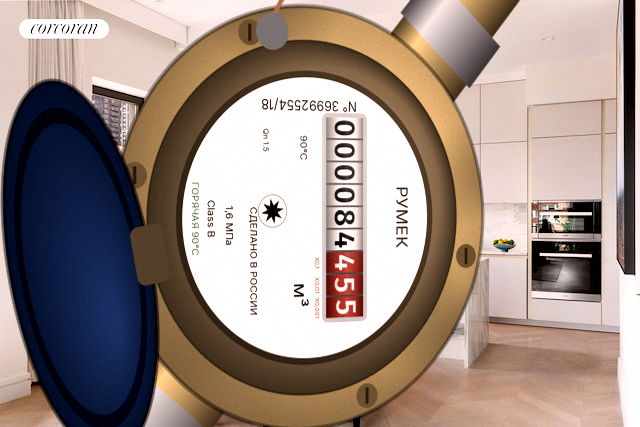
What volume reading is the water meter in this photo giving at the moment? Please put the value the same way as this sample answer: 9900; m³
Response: 84.455; m³
